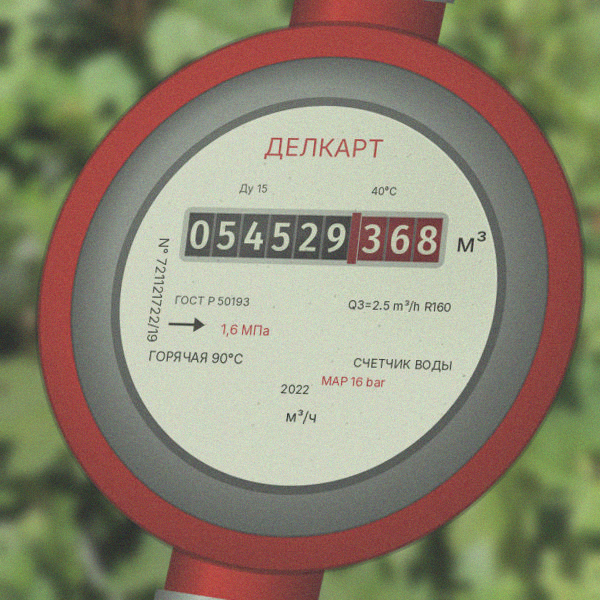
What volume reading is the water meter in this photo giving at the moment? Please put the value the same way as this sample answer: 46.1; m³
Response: 54529.368; m³
